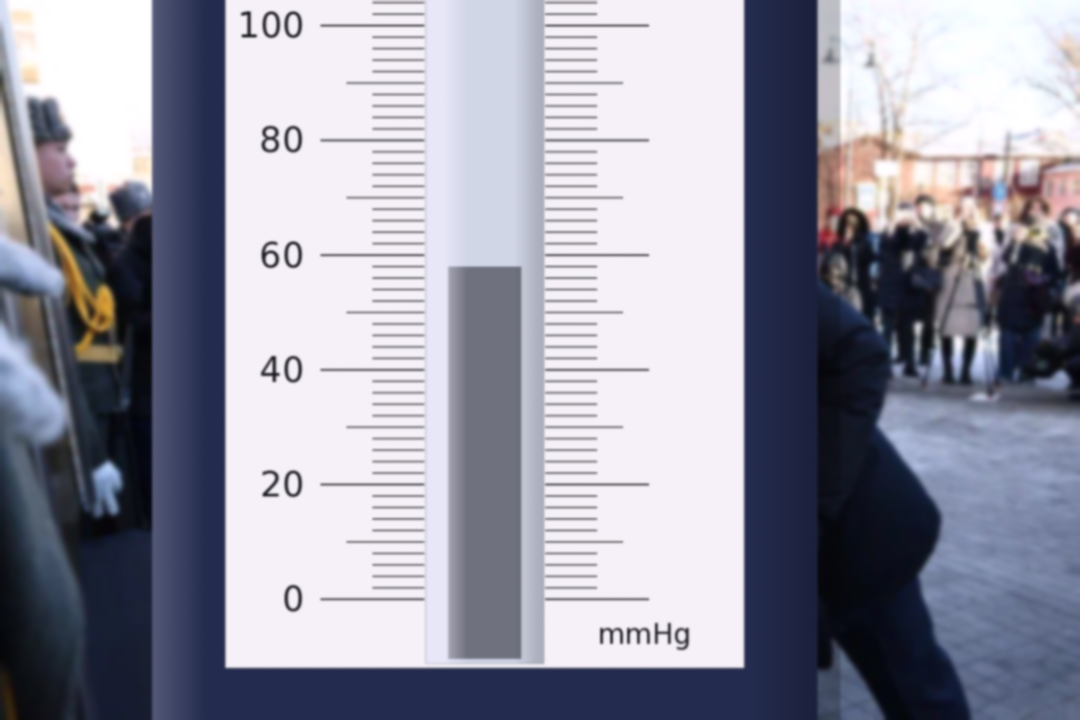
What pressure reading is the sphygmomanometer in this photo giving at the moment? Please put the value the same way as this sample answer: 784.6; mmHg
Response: 58; mmHg
